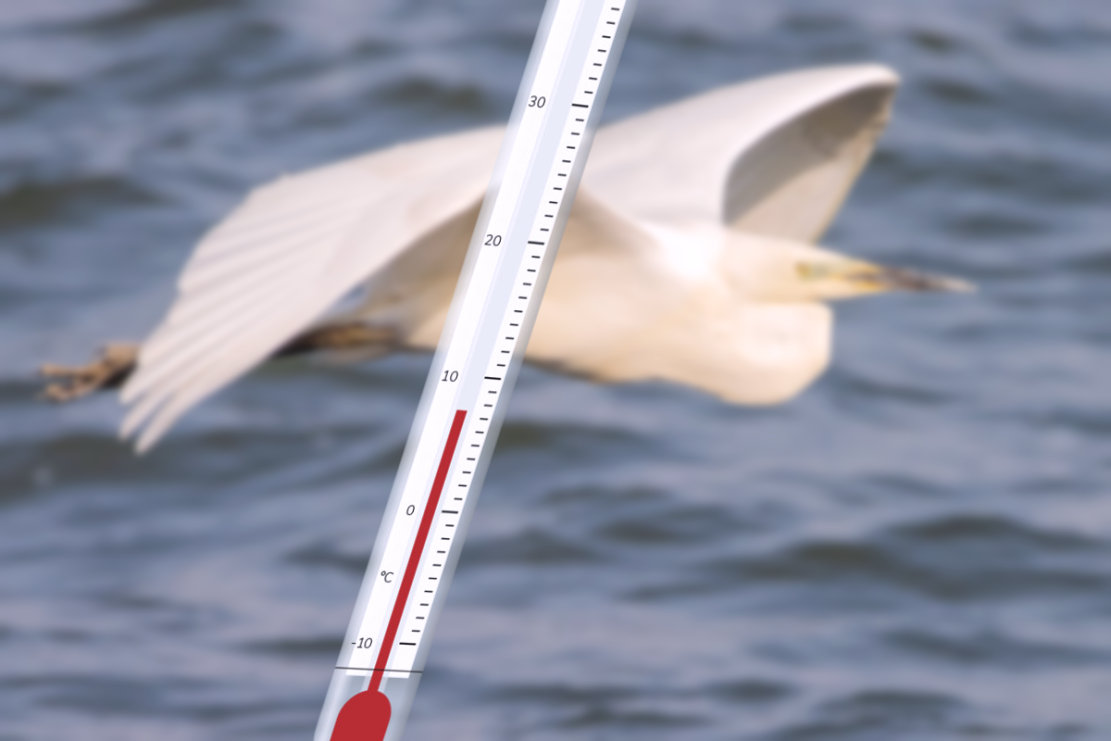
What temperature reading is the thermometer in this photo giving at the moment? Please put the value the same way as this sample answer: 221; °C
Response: 7.5; °C
